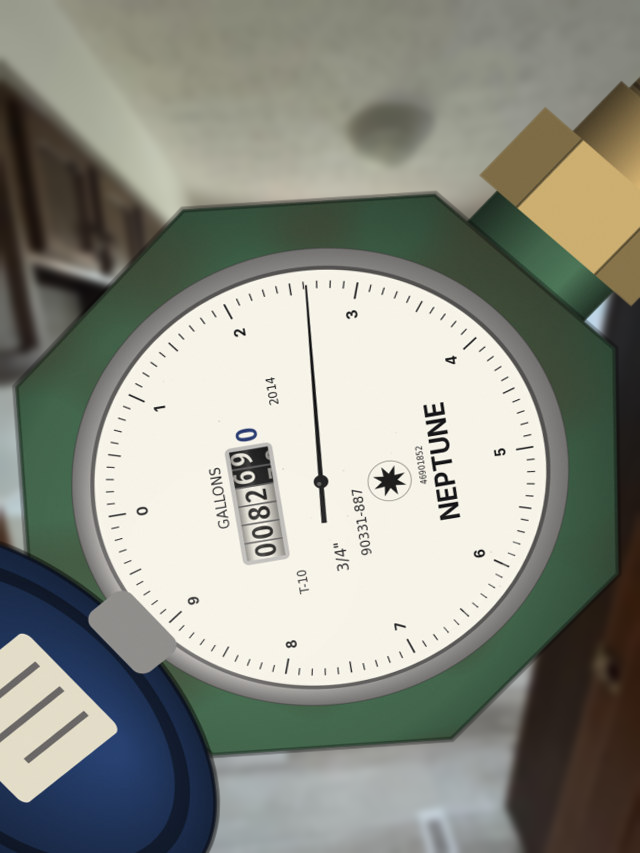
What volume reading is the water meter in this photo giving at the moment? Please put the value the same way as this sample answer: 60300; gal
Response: 82692.6; gal
